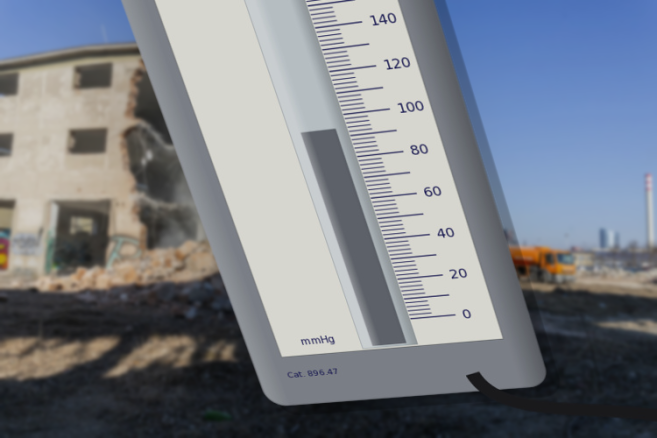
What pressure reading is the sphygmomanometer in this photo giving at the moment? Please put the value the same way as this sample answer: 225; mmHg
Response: 94; mmHg
